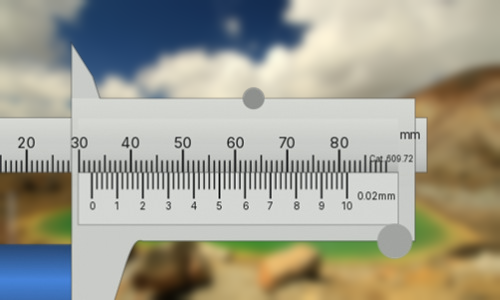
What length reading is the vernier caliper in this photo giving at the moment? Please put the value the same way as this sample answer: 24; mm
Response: 32.5; mm
